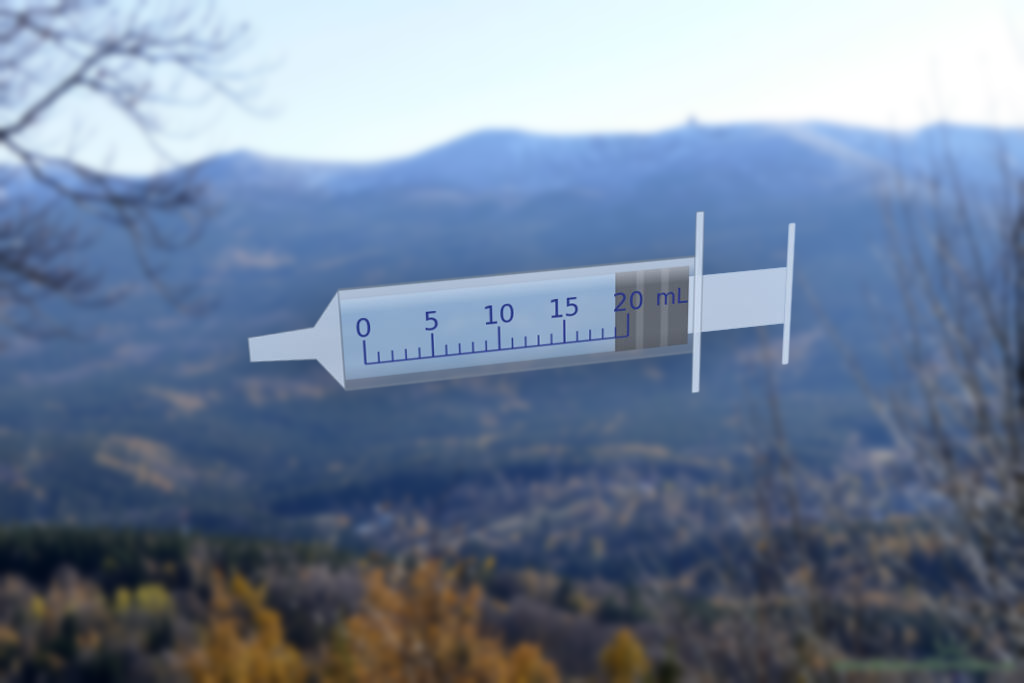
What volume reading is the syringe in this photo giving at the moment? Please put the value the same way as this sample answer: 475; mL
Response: 19; mL
